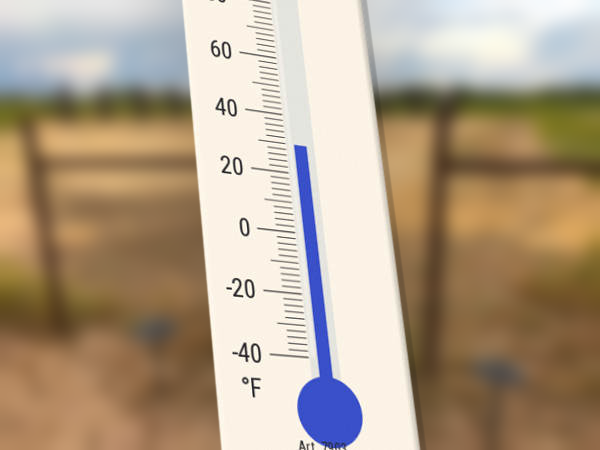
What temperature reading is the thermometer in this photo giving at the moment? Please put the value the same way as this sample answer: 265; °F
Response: 30; °F
